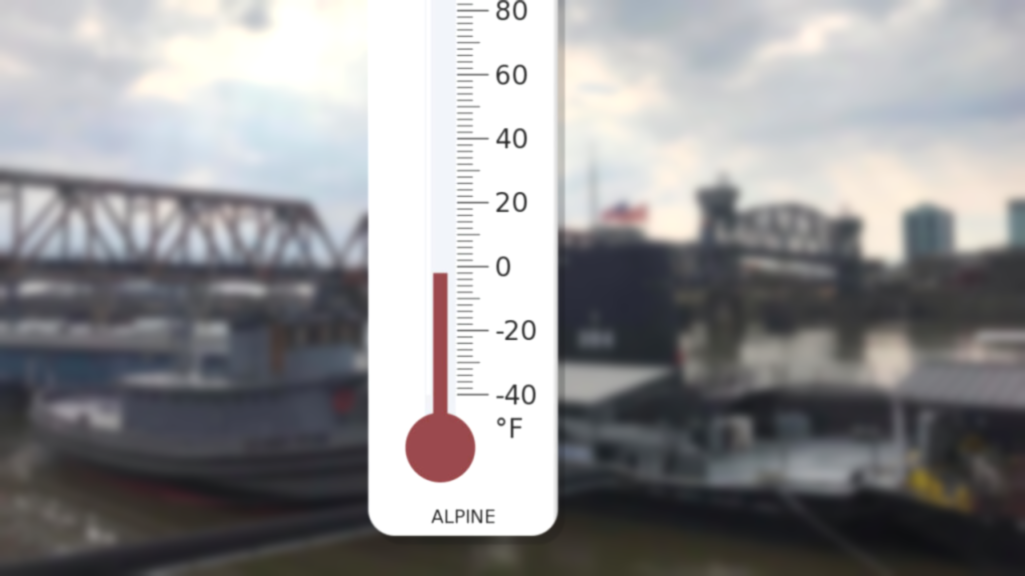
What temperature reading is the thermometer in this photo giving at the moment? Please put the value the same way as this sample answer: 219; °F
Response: -2; °F
